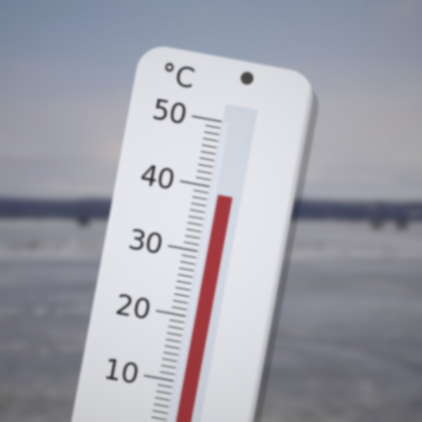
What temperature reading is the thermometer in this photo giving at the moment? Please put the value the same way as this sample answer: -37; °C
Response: 39; °C
